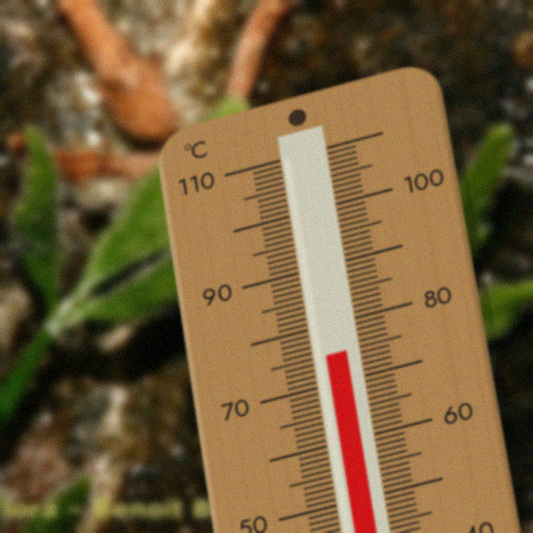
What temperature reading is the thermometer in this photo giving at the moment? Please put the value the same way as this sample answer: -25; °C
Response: 75; °C
